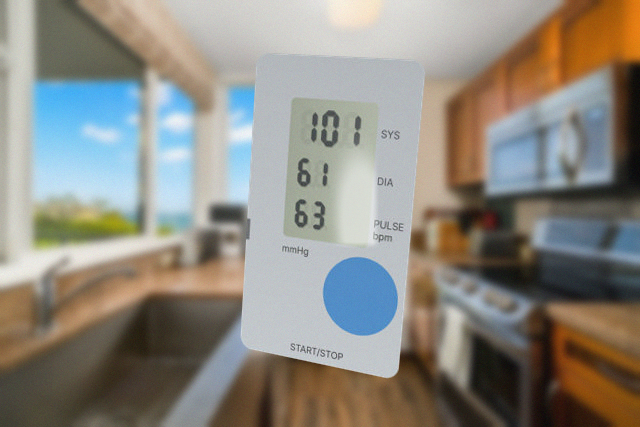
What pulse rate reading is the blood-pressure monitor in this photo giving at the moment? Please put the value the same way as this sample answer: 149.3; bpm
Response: 63; bpm
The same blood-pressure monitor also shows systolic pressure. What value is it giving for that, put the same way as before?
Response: 101; mmHg
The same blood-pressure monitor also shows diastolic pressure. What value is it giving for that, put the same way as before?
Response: 61; mmHg
